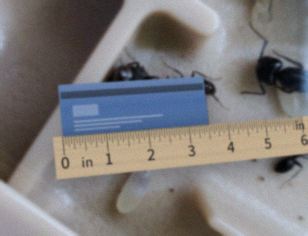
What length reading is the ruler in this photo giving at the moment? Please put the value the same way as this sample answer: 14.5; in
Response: 3.5; in
